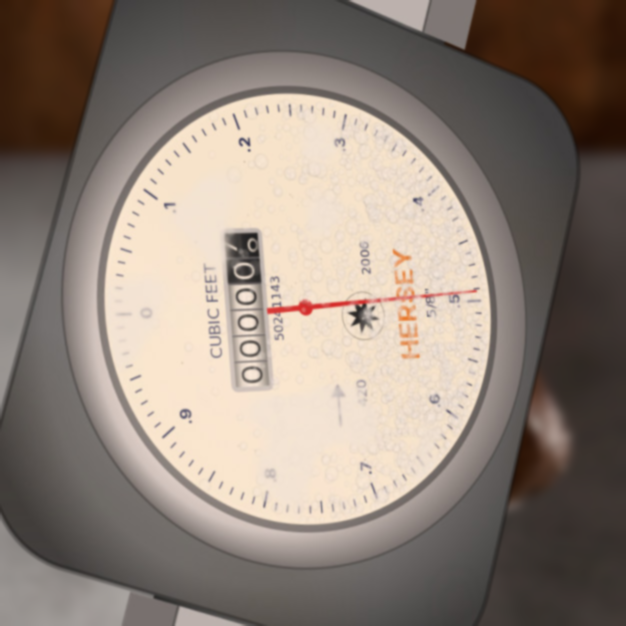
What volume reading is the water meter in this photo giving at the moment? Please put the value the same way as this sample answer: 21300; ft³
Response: 7.49; ft³
